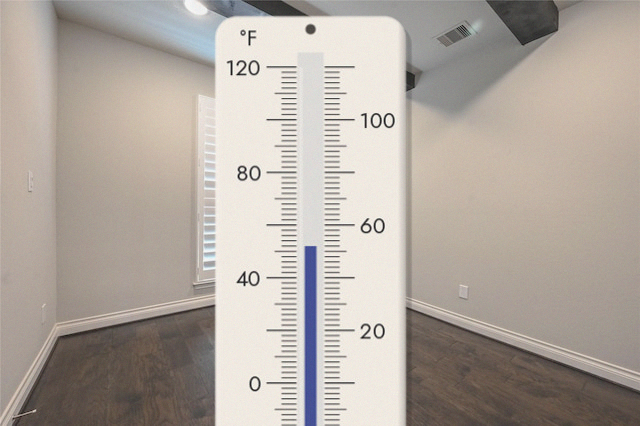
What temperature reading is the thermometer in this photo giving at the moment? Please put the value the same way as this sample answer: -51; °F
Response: 52; °F
